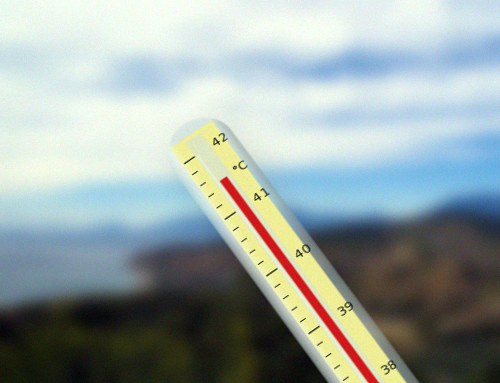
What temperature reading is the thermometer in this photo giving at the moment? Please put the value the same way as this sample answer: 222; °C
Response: 41.5; °C
